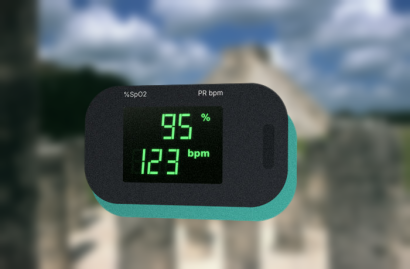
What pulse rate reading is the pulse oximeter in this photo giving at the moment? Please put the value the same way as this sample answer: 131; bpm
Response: 123; bpm
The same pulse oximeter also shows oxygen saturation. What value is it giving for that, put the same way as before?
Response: 95; %
